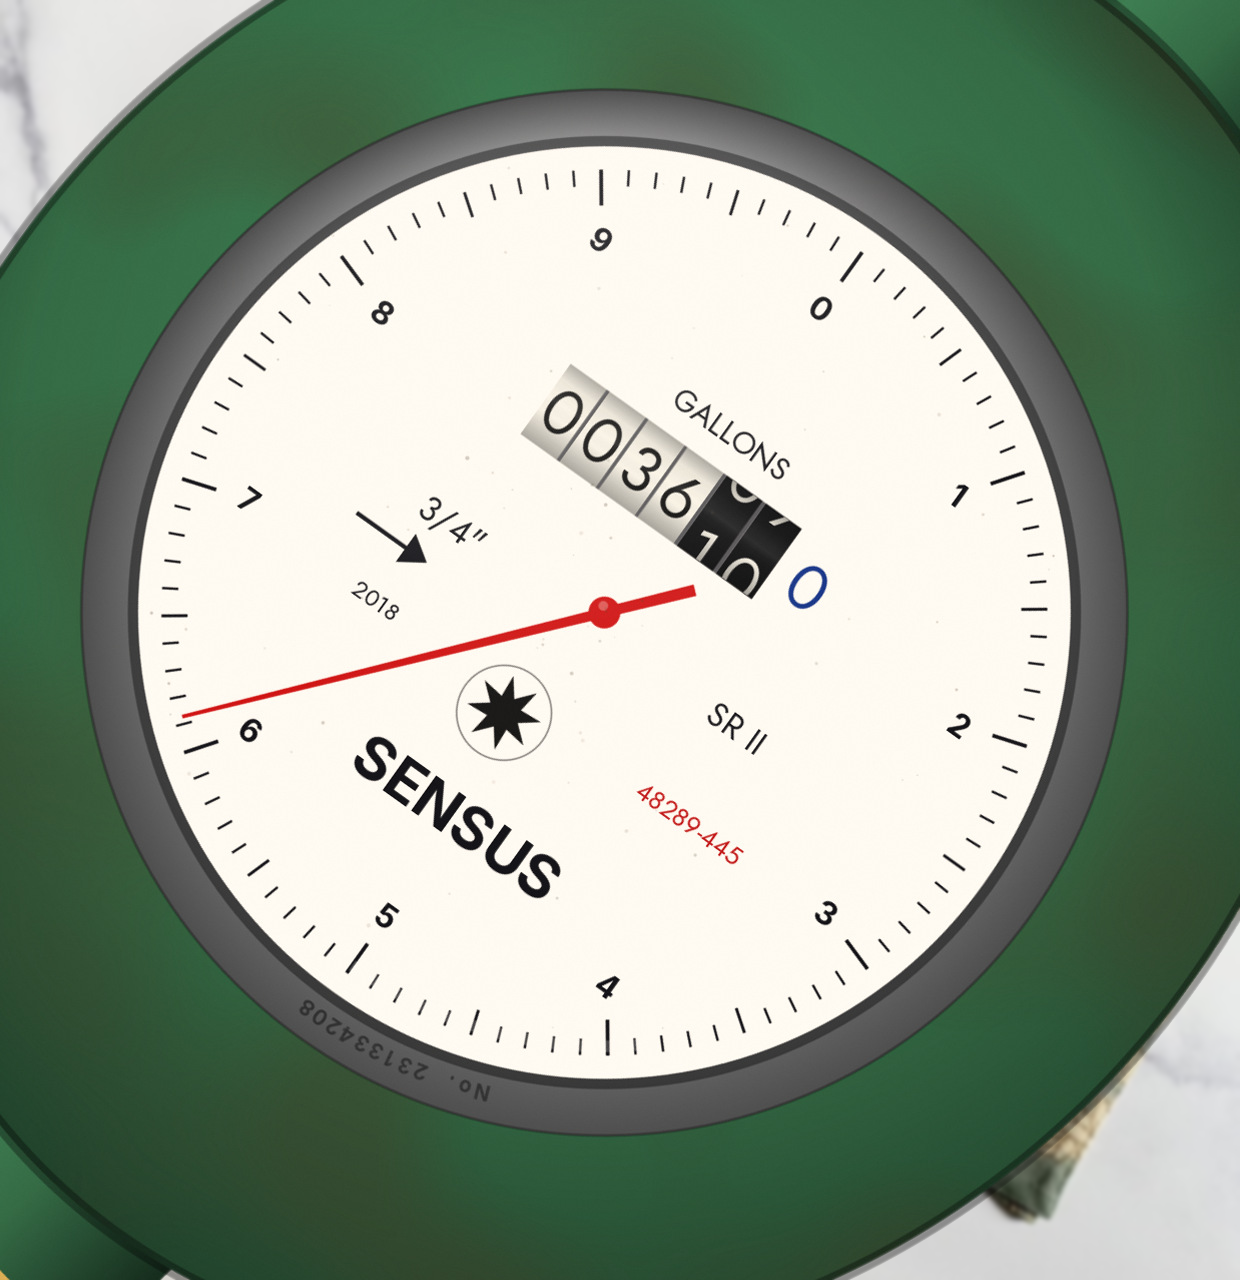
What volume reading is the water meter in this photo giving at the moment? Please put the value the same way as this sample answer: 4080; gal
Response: 36096.1; gal
